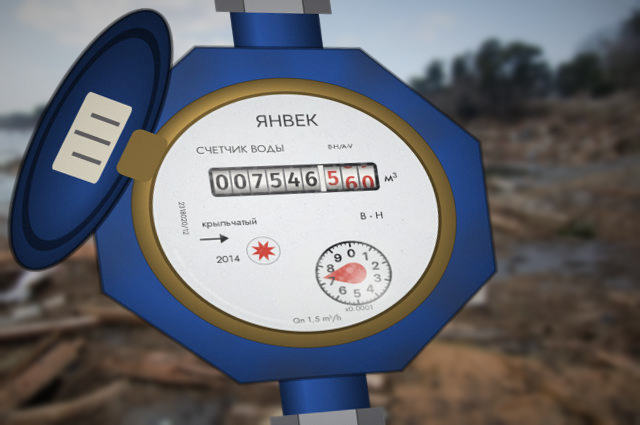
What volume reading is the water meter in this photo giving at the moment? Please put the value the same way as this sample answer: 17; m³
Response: 7546.5597; m³
